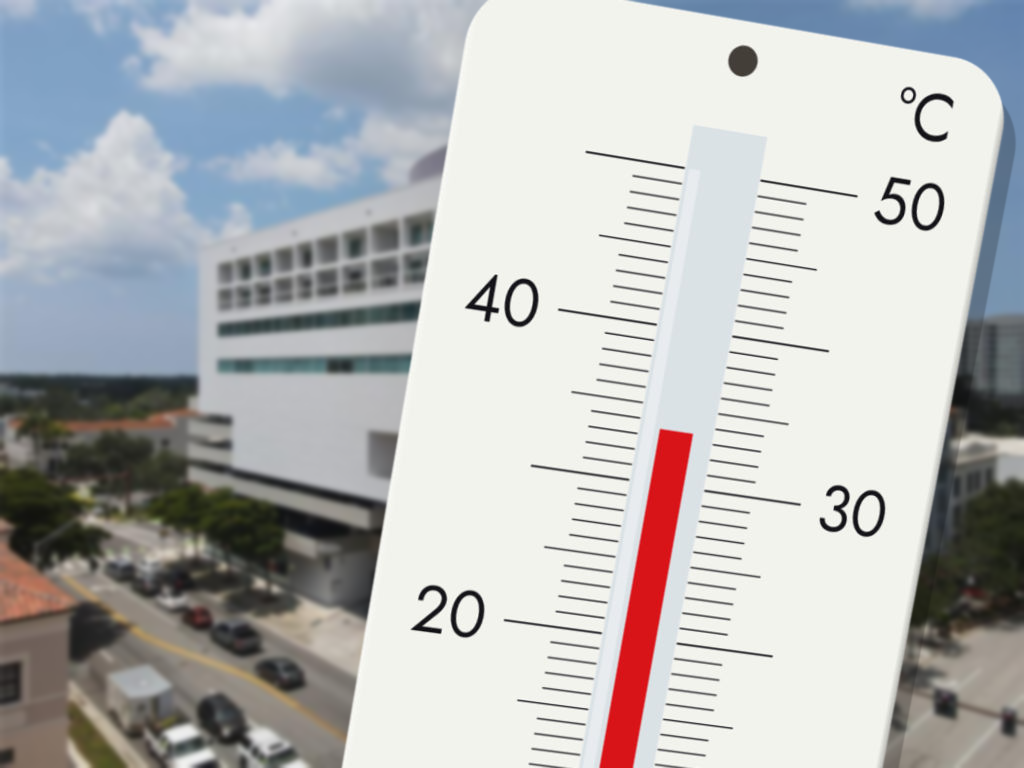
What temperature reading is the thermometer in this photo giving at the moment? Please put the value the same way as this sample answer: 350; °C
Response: 33.5; °C
